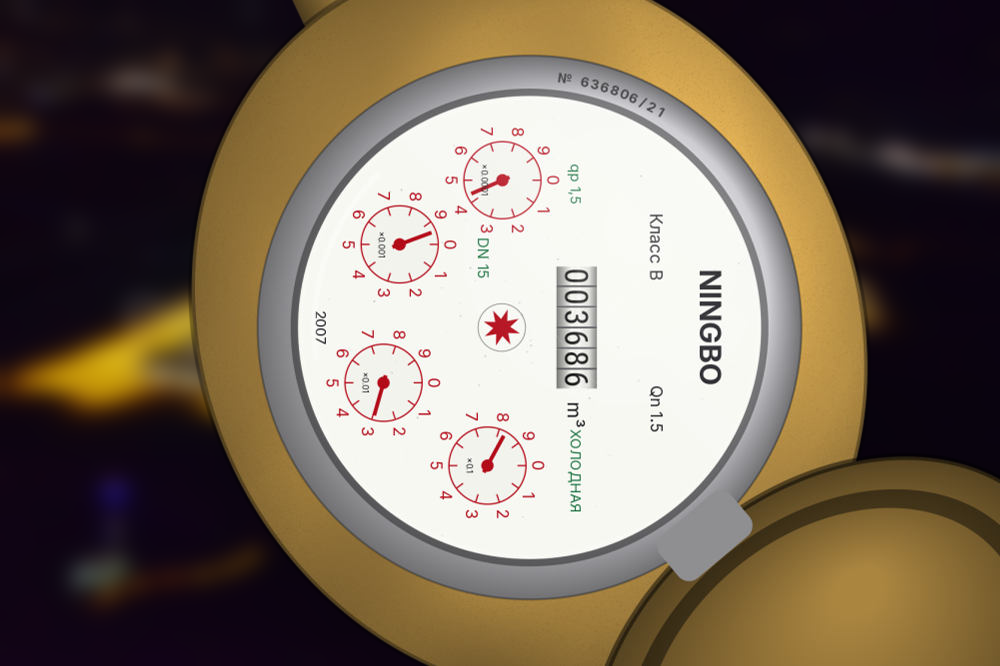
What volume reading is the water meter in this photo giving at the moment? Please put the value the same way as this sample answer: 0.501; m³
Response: 3686.8294; m³
